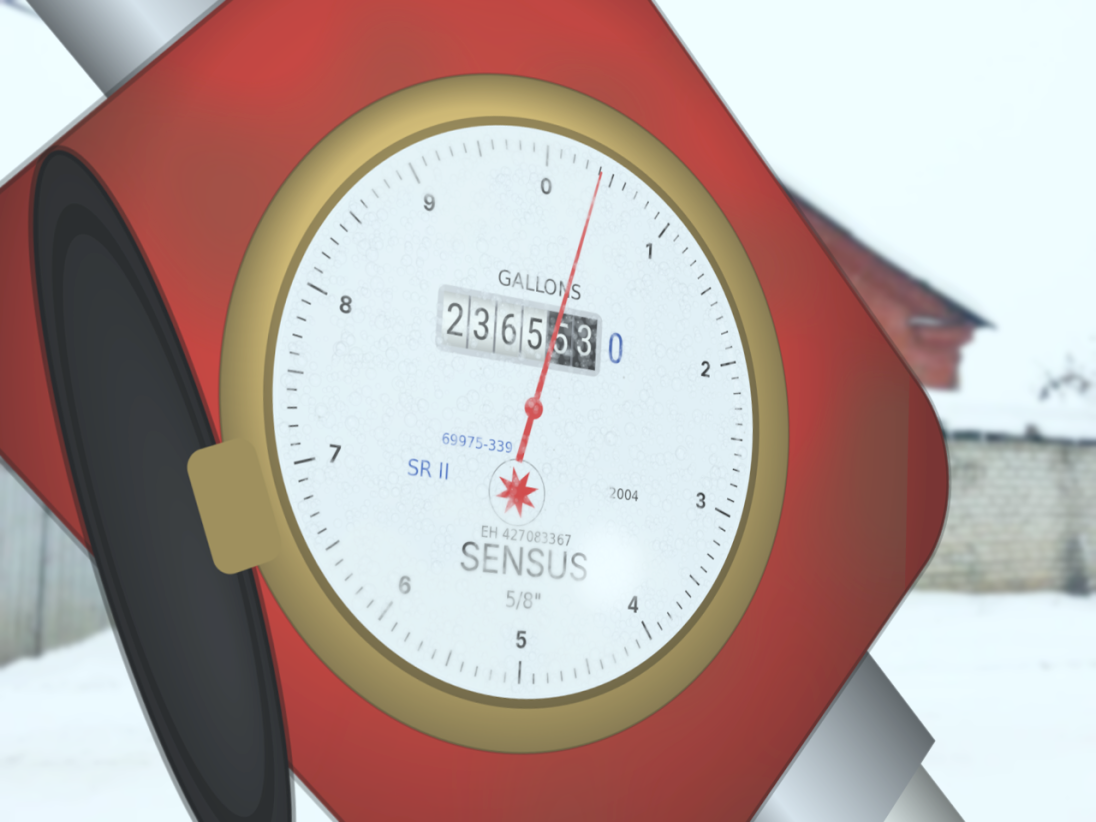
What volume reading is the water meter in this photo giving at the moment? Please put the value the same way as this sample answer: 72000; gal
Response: 2365530.4; gal
